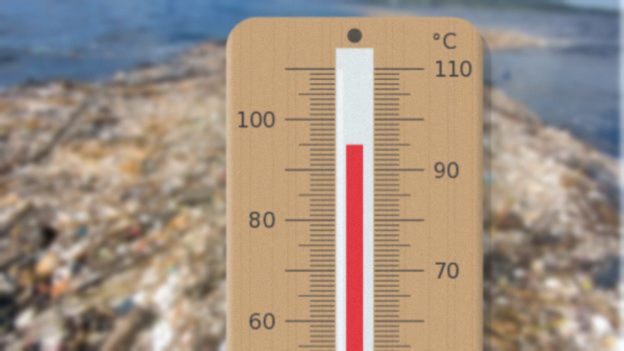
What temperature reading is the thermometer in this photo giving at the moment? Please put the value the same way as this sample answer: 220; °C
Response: 95; °C
